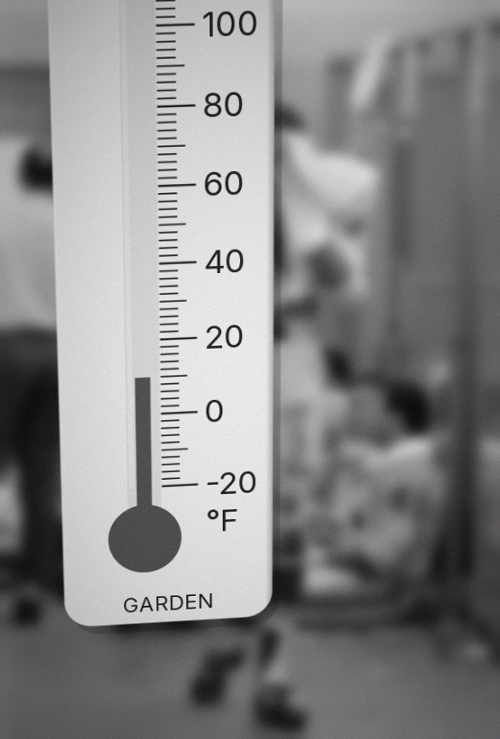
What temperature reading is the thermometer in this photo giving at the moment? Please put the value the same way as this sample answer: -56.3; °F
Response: 10; °F
